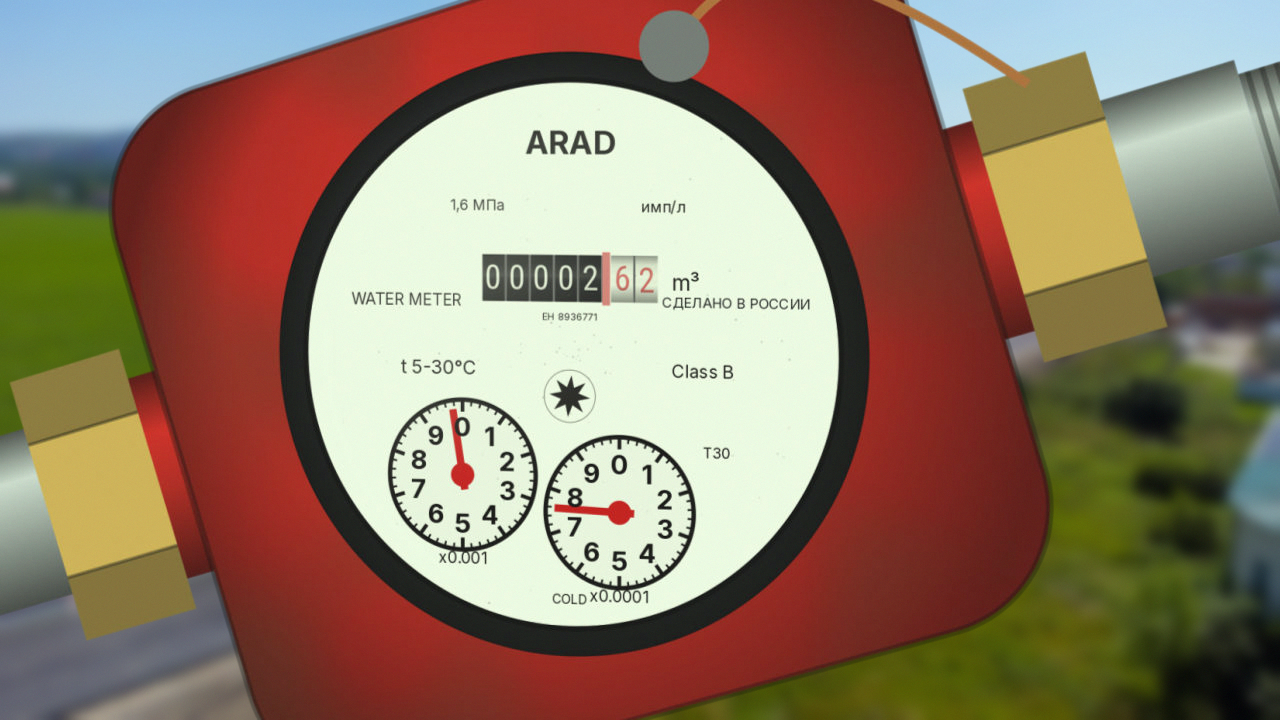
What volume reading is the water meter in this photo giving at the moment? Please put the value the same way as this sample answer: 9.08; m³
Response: 2.6197; m³
